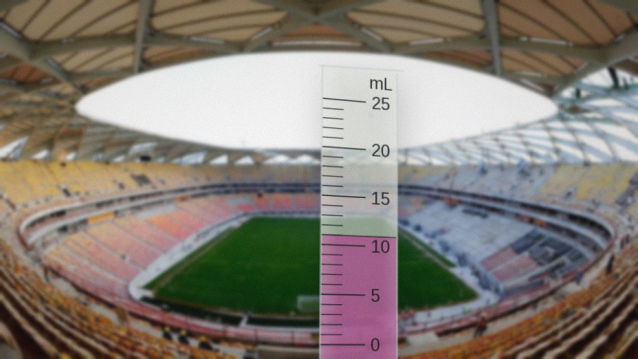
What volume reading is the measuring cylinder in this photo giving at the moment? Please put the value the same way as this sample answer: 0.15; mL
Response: 11; mL
